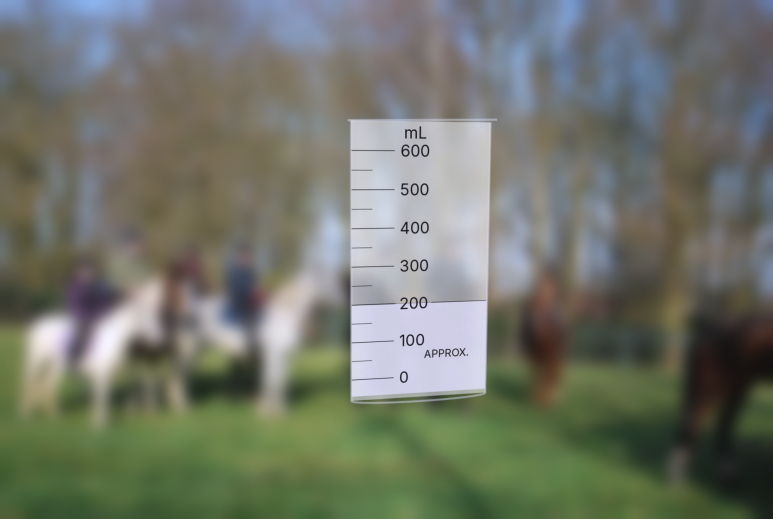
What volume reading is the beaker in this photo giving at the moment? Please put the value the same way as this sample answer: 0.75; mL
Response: 200; mL
